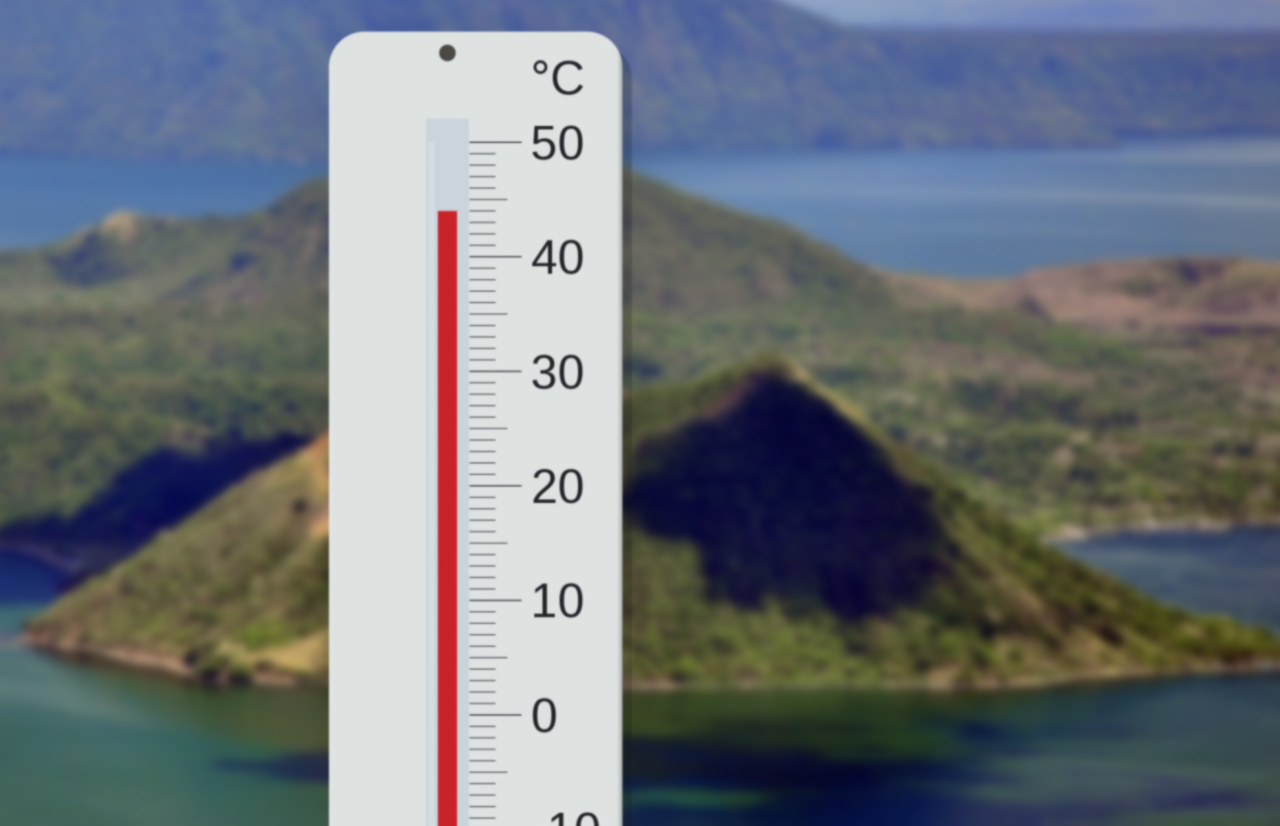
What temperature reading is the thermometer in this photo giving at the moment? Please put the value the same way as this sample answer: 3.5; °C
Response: 44; °C
